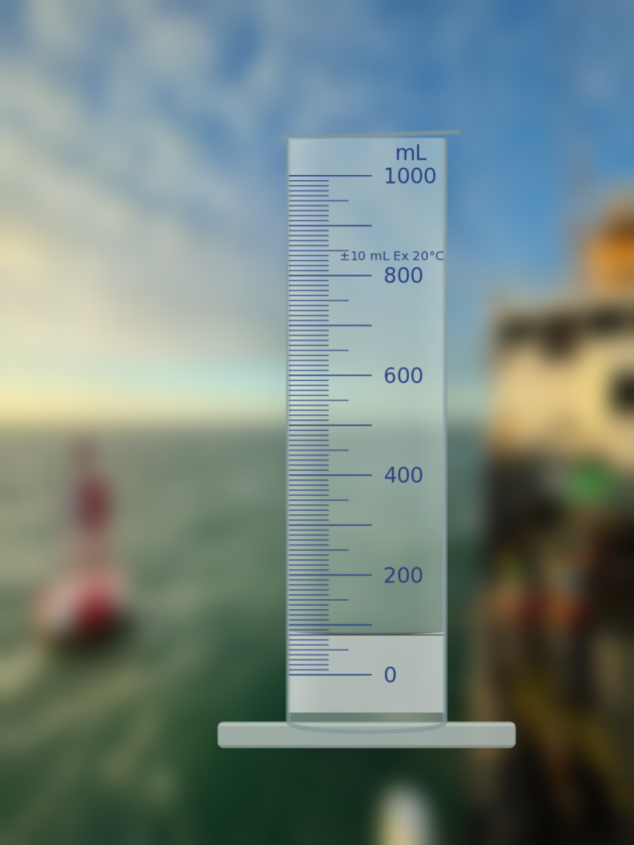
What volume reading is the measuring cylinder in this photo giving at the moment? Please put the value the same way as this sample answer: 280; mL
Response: 80; mL
